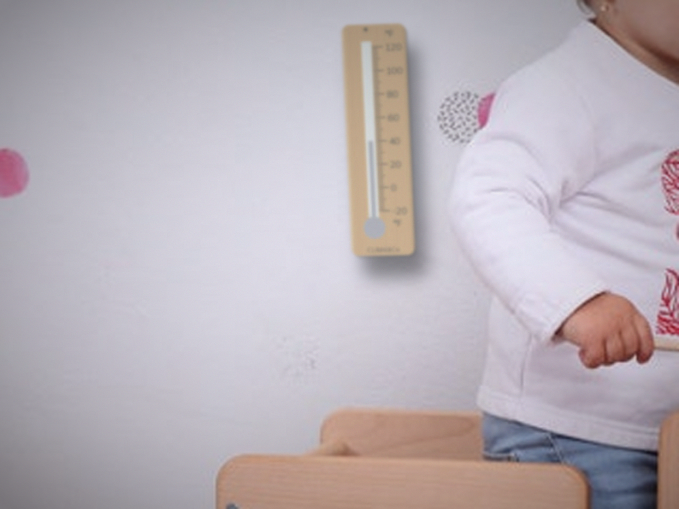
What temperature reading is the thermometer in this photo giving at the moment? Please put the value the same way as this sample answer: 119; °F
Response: 40; °F
